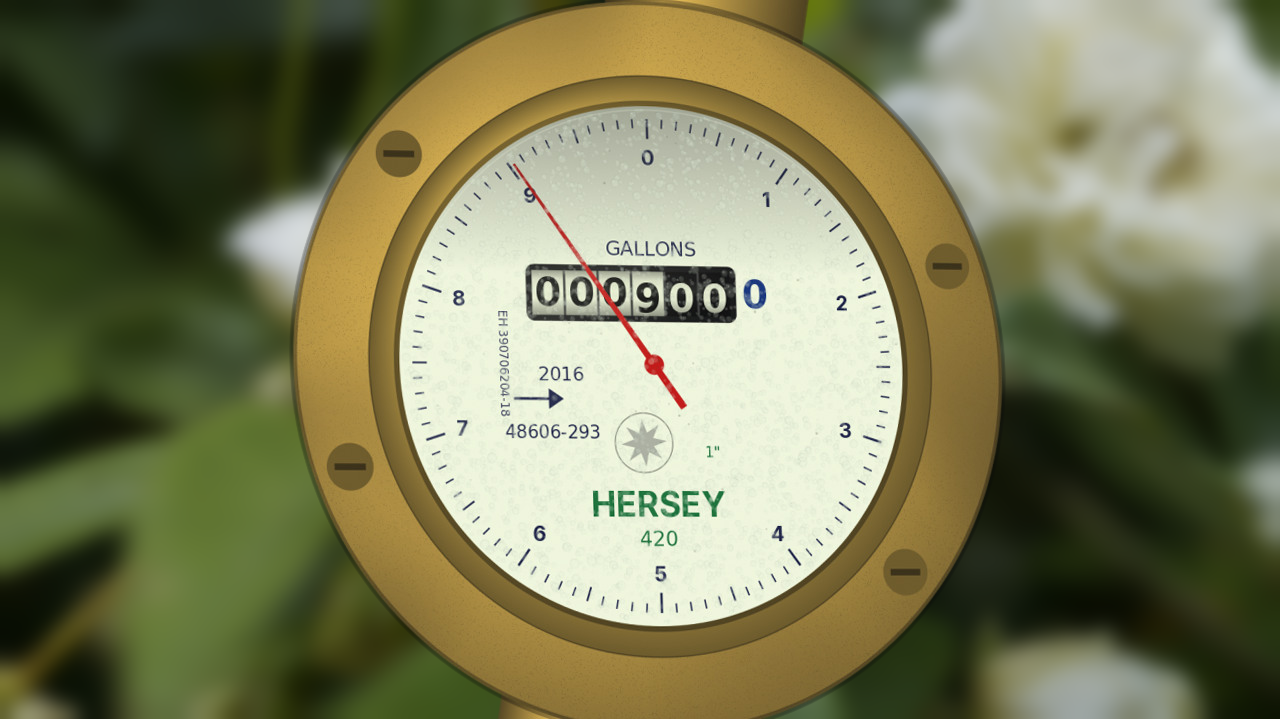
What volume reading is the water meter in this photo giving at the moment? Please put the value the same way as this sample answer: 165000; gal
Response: 8999.0; gal
